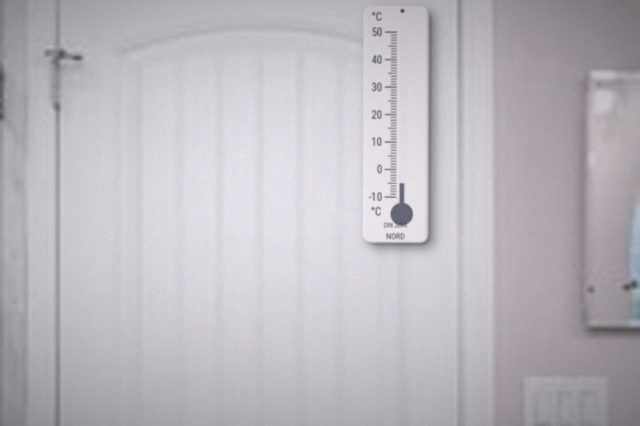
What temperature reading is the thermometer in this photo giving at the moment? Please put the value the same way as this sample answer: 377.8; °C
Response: -5; °C
